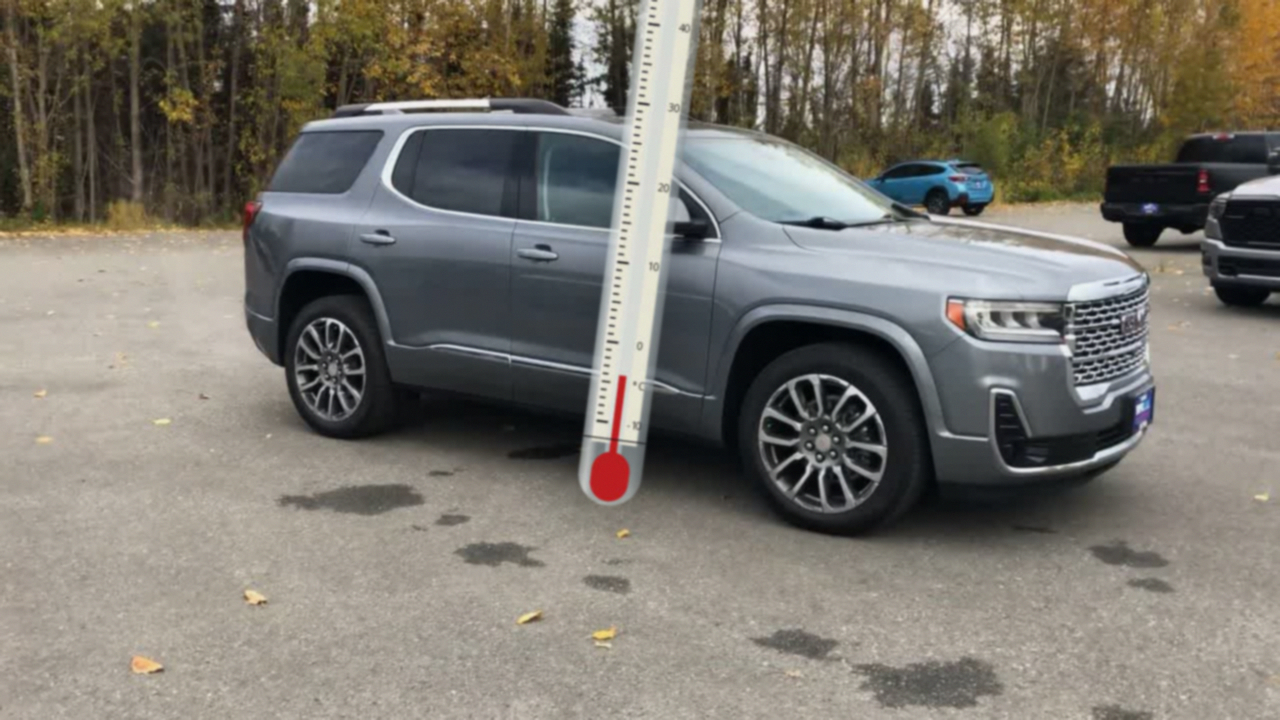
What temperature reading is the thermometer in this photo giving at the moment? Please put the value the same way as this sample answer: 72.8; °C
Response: -4; °C
